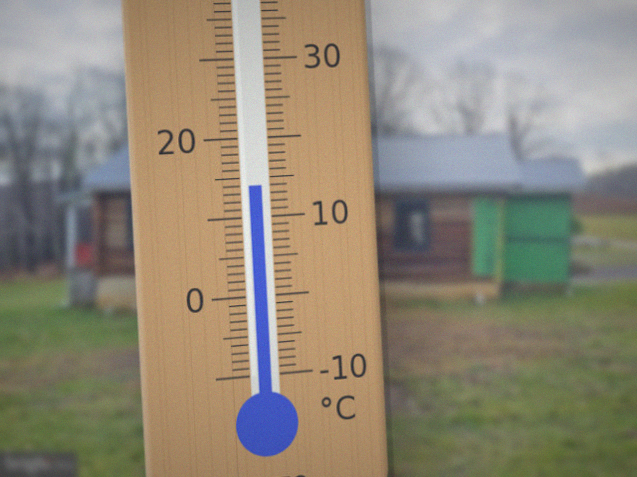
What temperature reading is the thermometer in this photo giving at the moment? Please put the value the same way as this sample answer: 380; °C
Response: 14; °C
